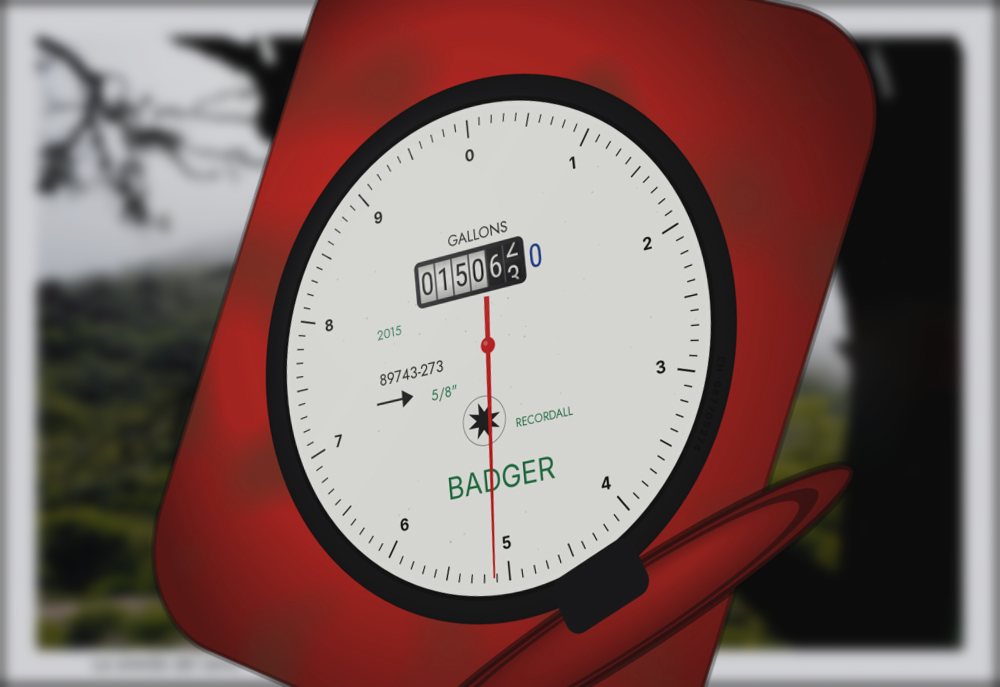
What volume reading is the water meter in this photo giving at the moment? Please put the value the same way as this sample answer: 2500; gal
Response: 150625.1; gal
